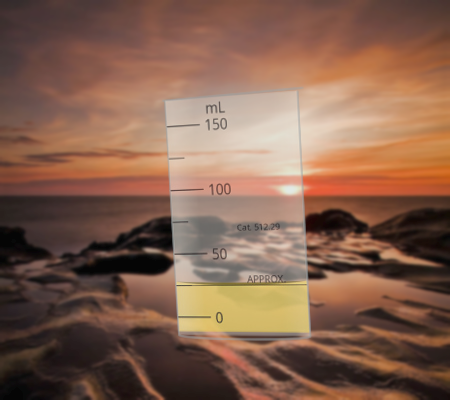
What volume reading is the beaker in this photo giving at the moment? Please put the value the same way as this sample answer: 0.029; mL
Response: 25; mL
